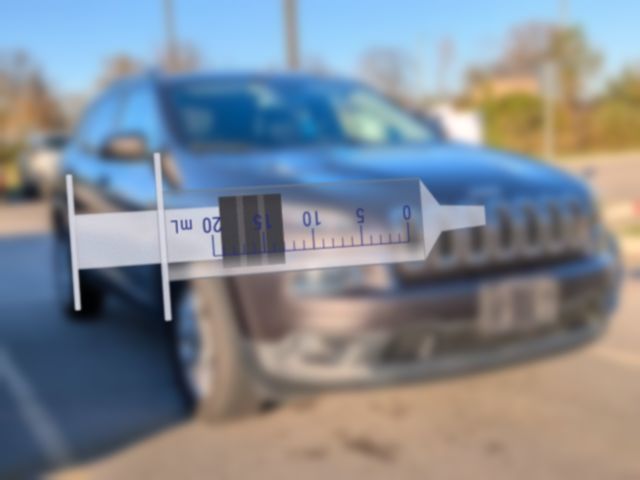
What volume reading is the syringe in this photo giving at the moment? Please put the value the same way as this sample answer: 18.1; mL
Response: 13; mL
